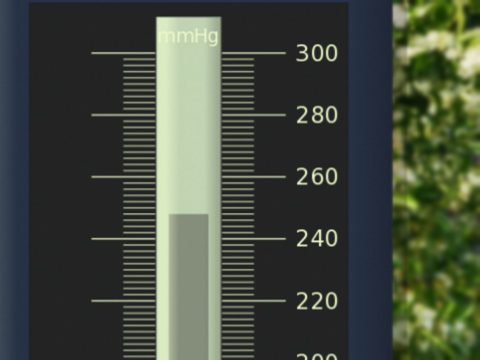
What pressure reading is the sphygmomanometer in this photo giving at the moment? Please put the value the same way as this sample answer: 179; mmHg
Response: 248; mmHg
